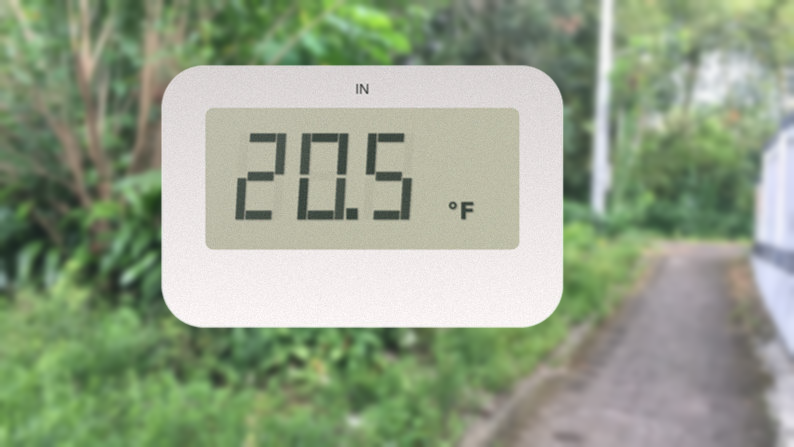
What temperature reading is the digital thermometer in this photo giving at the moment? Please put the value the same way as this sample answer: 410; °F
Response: 20.5; °F
